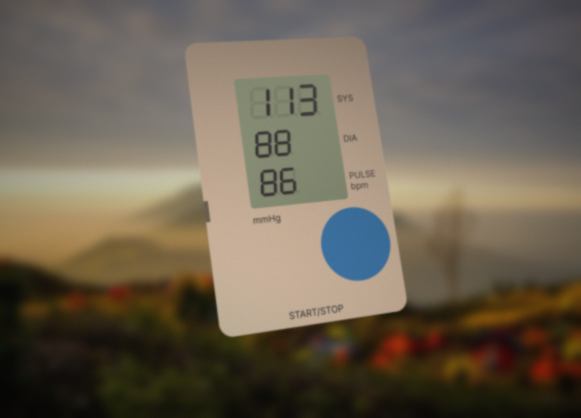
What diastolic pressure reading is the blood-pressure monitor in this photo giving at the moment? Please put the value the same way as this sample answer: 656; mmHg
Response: 88; mmHg
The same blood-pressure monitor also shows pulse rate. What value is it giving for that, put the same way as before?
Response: 86; bpm
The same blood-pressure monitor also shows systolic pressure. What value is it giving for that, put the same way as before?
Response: 113; mmHg
